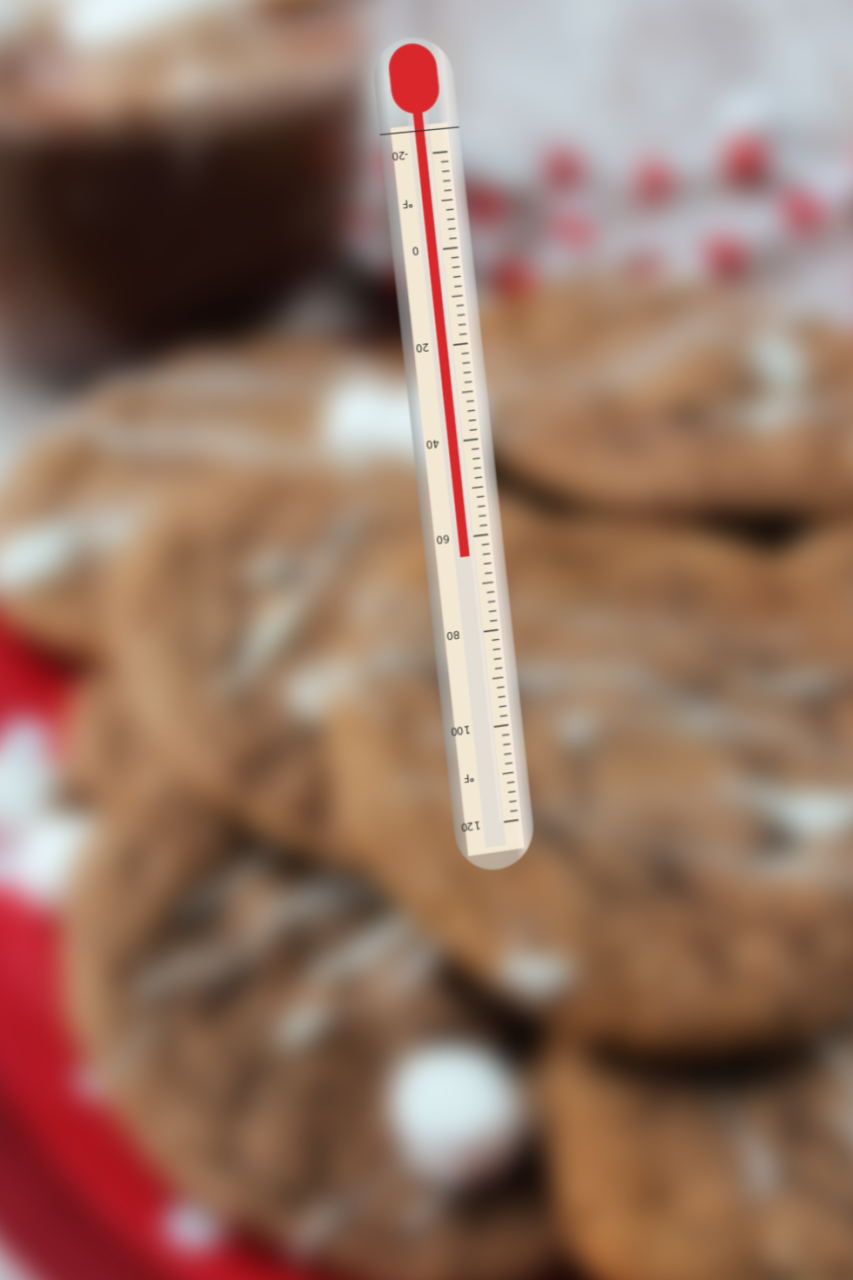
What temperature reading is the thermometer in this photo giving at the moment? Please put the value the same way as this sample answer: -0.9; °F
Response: 64; °F
